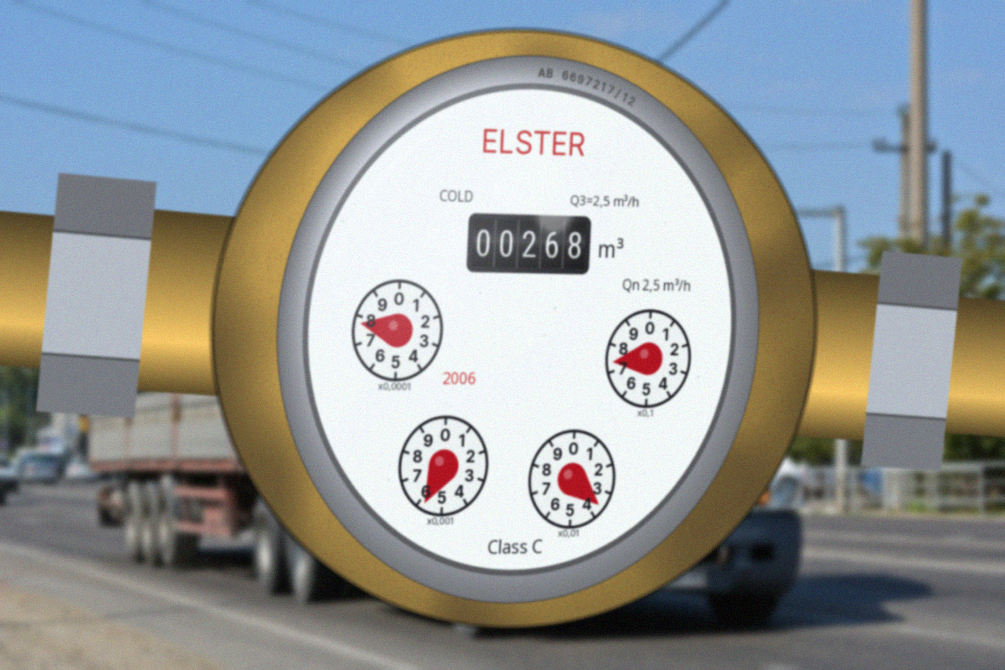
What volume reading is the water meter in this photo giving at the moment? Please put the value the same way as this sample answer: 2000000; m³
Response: 268.7357; m³
